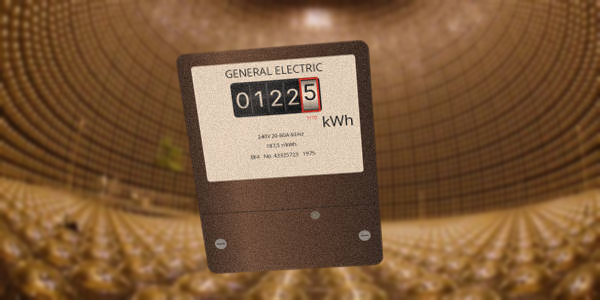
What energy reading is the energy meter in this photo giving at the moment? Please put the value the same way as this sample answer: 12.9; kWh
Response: 122.5; kWh
